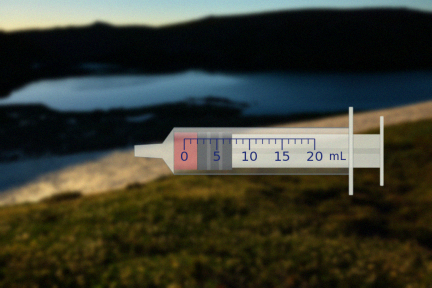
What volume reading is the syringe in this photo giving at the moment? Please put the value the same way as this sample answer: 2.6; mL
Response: 2; mL
